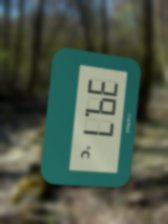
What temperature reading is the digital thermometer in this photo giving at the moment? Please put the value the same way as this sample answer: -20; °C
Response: 39.7; °C
